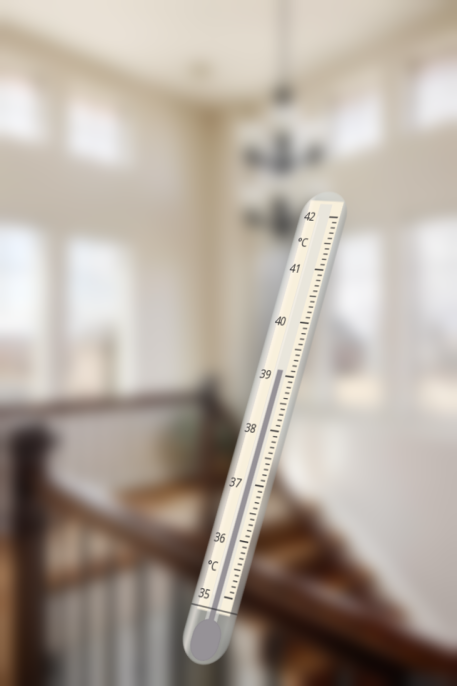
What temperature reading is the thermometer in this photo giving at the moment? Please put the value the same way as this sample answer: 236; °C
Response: 39.1; °C
